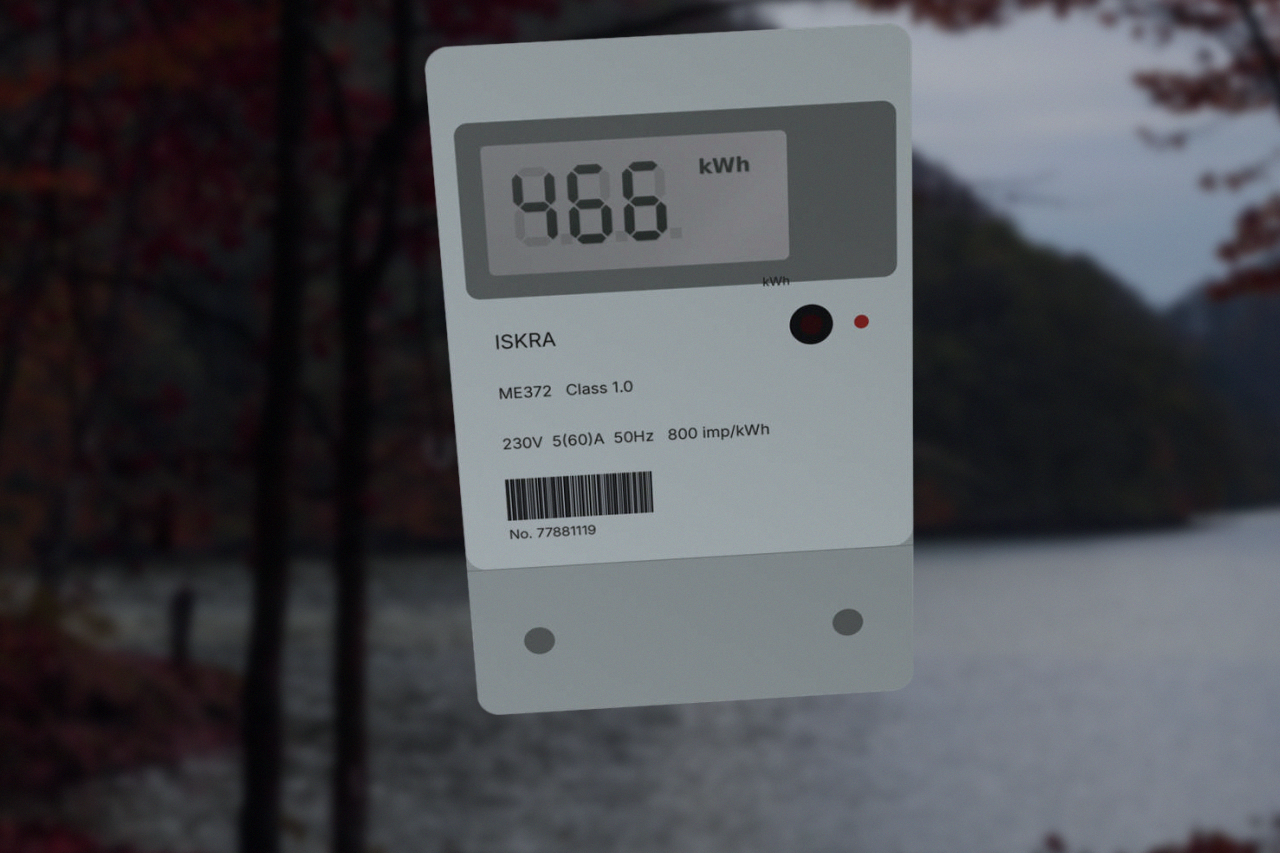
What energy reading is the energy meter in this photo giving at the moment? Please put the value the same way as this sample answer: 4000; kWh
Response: 466; kWh
